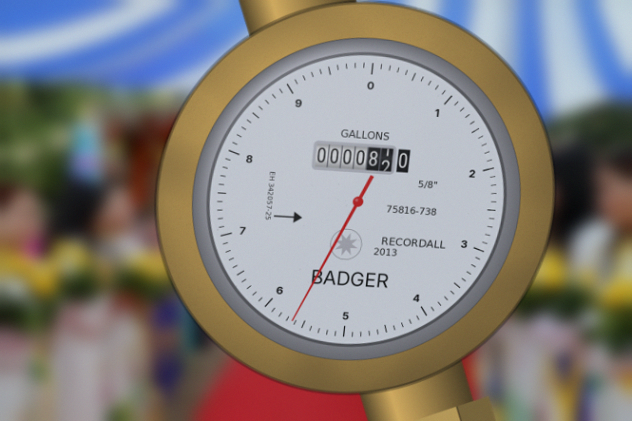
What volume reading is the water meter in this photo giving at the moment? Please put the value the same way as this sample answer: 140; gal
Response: 815.6; gal
